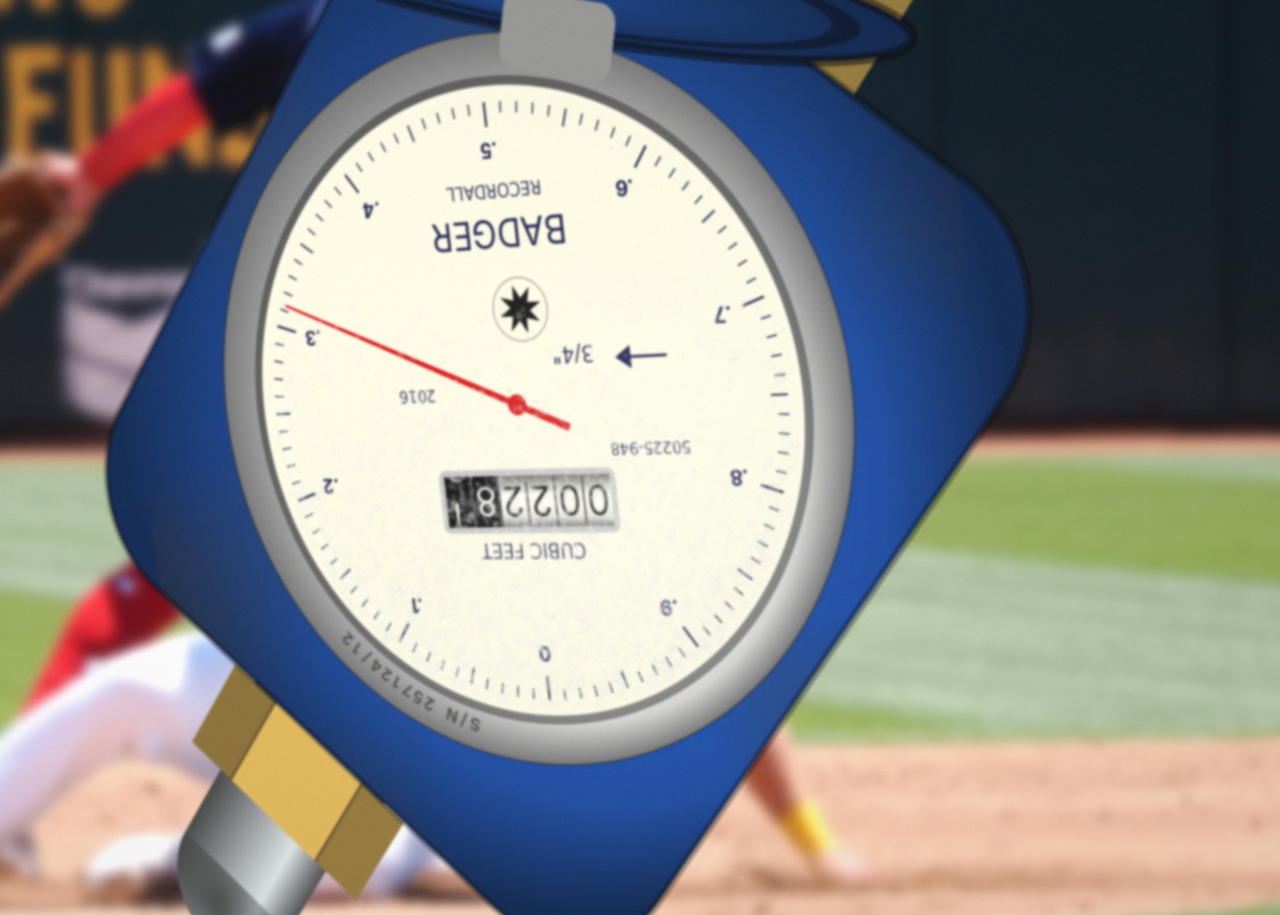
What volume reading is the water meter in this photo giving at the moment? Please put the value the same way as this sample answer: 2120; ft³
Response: 2281.31; ft³
